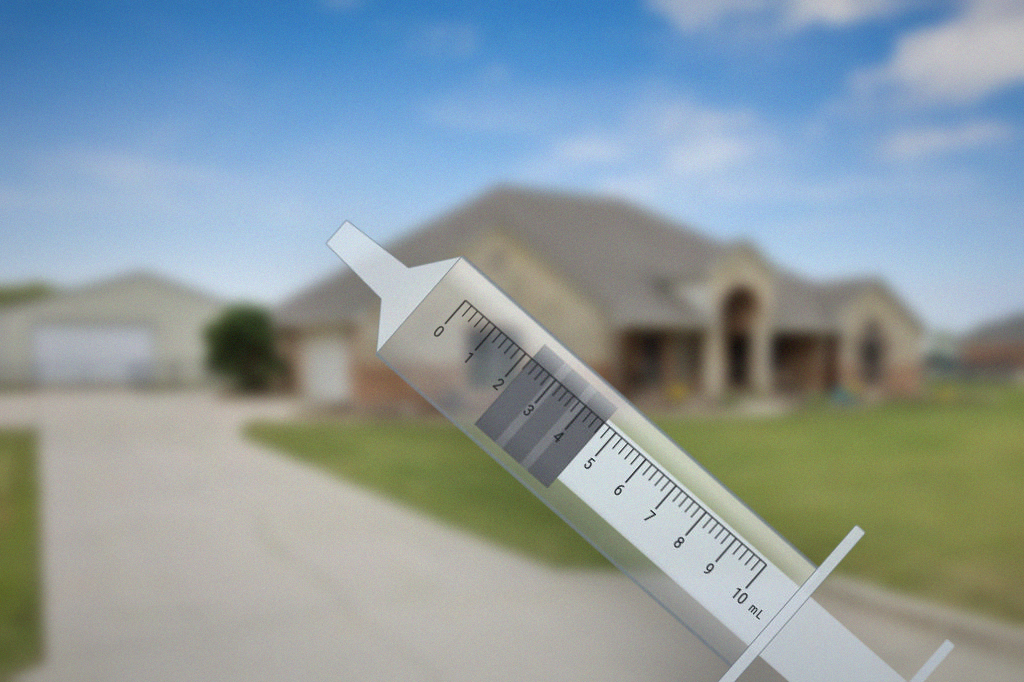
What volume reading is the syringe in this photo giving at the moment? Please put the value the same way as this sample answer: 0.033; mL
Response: 2.2; mL
